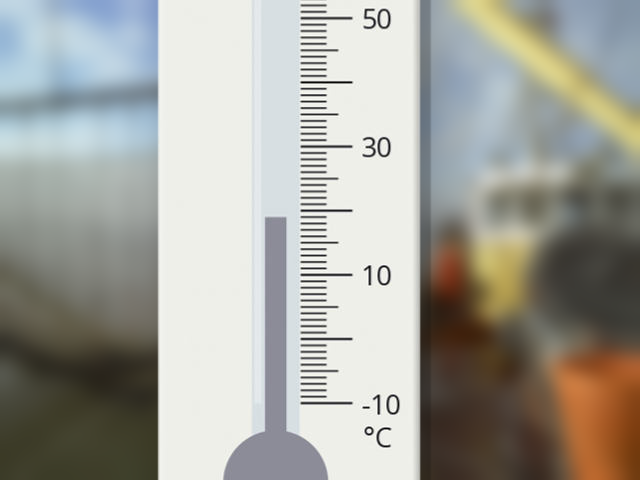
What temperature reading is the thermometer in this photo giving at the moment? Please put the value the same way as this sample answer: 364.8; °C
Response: 19; °C
